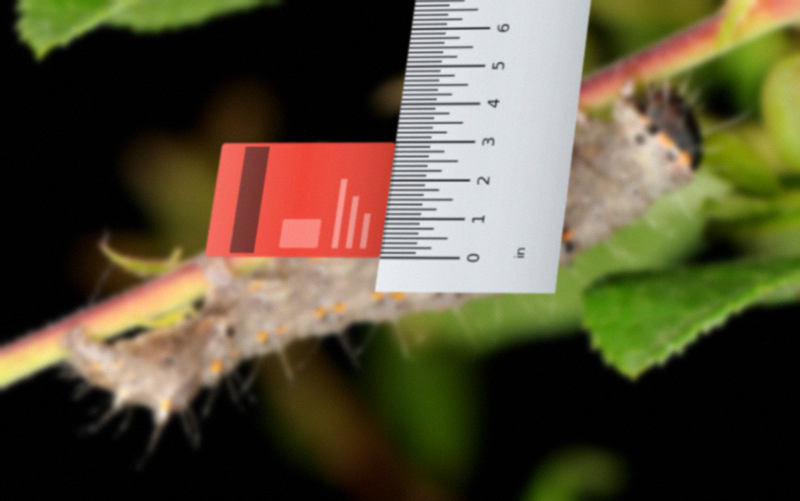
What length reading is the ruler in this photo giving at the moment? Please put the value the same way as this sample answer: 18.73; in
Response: 3; in
